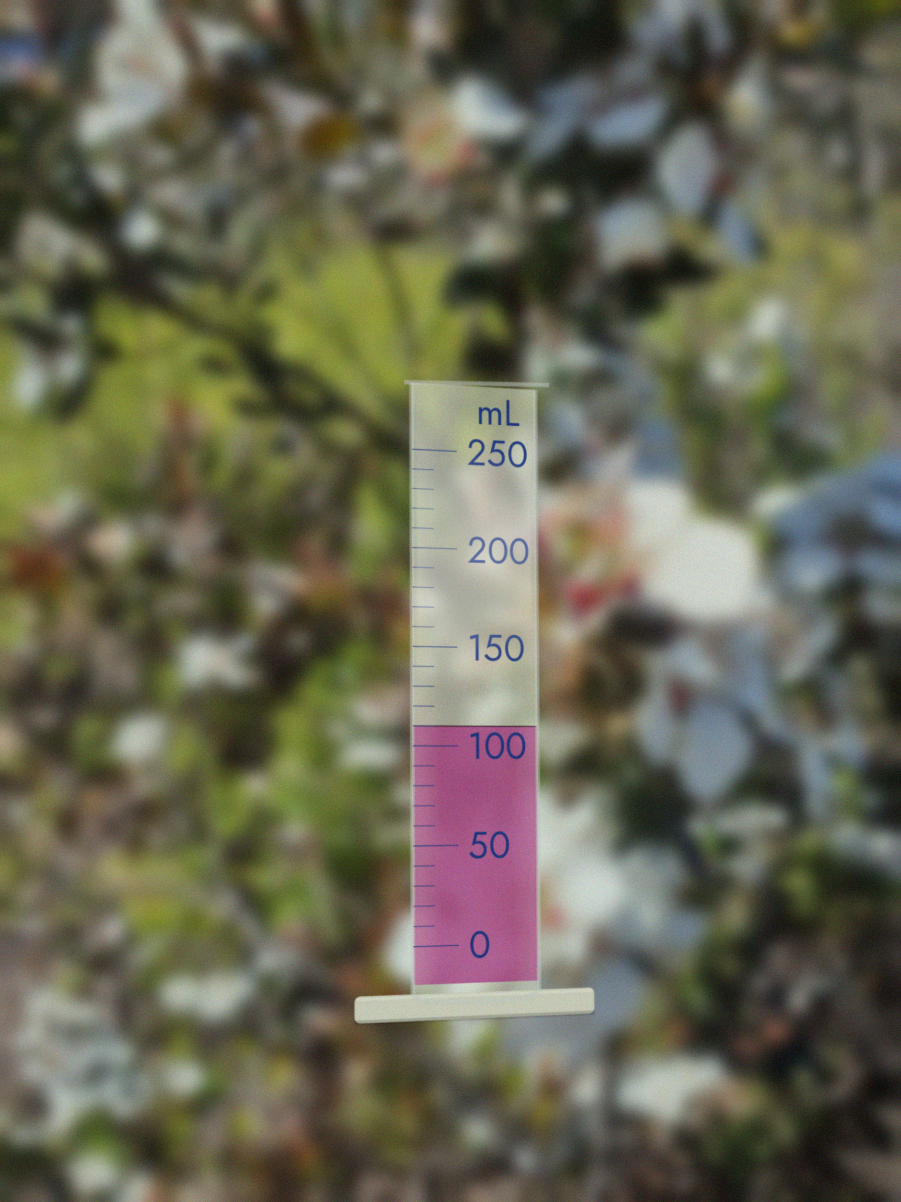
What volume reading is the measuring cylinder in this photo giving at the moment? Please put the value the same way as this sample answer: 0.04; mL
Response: 110; mL
